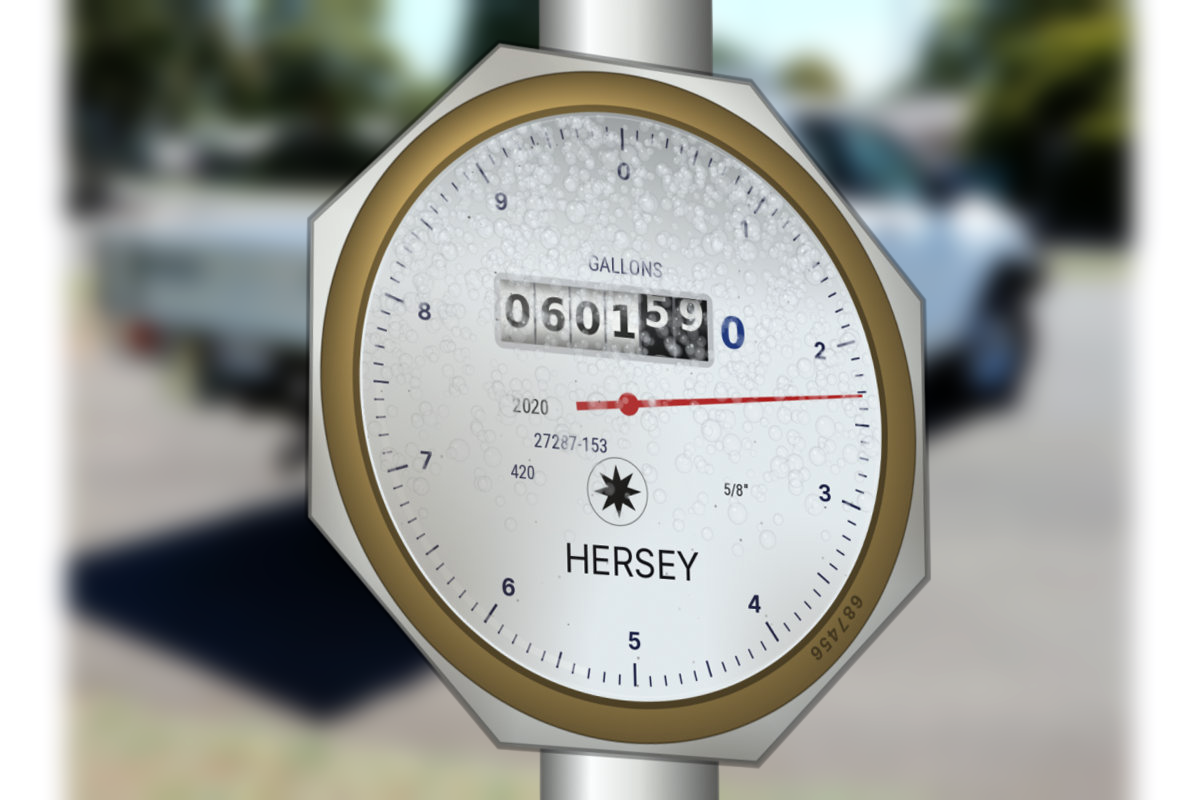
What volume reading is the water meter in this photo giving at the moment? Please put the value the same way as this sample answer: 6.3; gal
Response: 601592.3; gal
